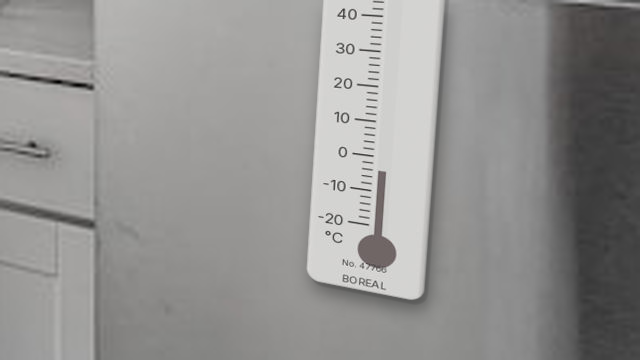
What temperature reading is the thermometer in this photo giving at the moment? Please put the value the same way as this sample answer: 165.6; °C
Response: -4; °C
